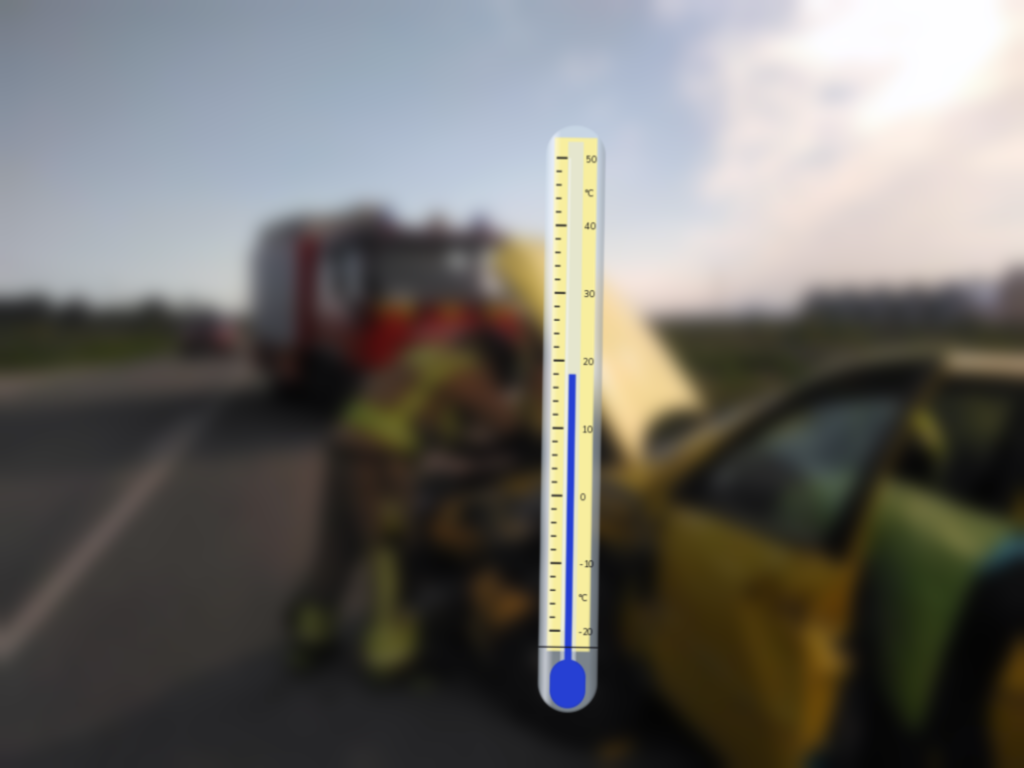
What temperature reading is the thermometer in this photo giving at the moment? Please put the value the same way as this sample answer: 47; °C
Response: 18; °C
